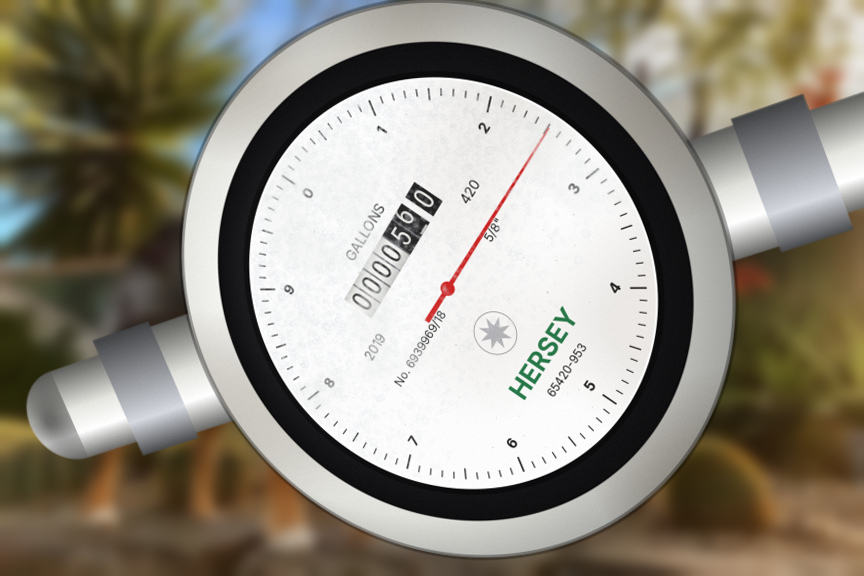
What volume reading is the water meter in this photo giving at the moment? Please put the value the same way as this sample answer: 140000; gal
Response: 562.5; gal
